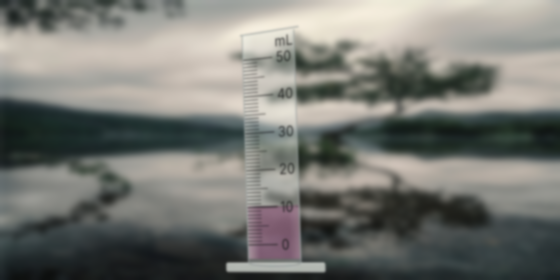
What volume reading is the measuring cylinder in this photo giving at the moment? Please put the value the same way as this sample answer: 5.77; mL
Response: 10; mL
